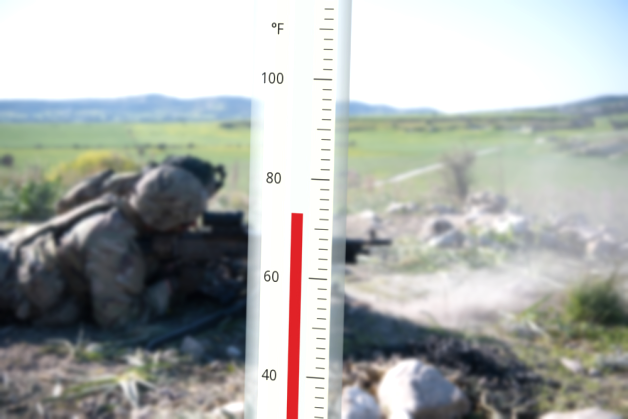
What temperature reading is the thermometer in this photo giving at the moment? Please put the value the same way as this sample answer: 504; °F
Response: 73; °F
